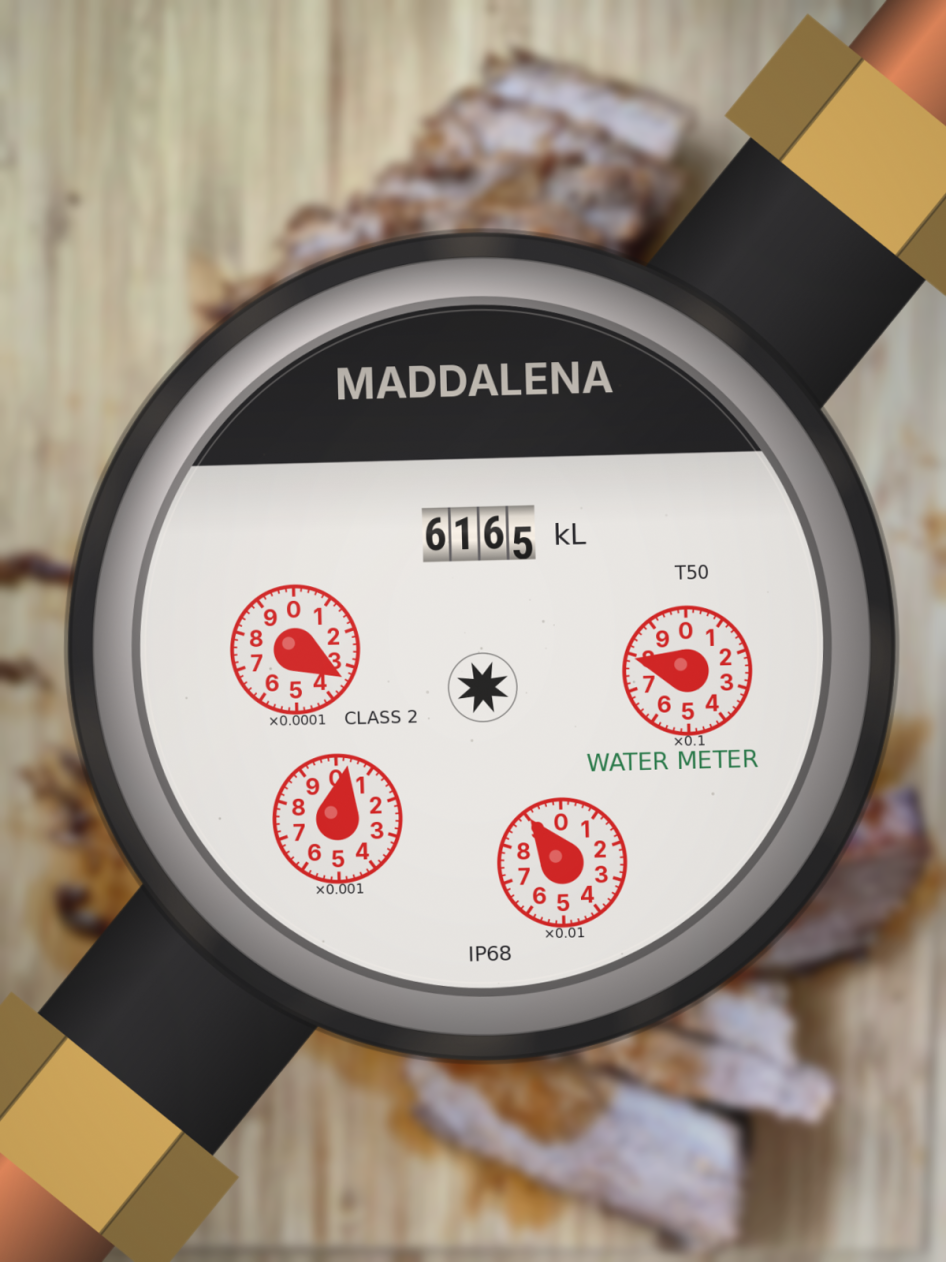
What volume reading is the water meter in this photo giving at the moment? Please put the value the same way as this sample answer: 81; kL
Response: 6164.7903; kL
